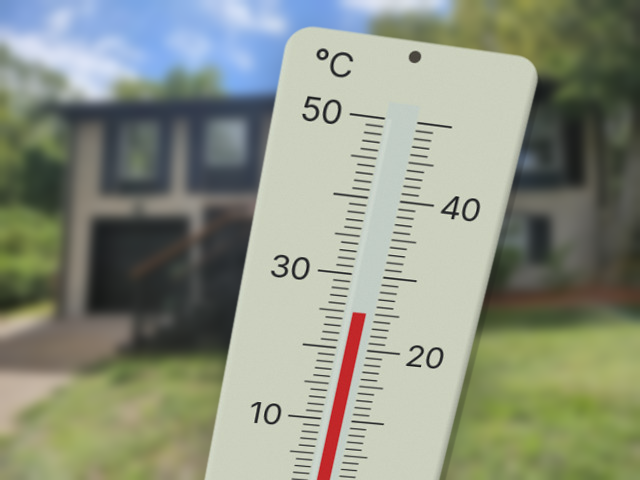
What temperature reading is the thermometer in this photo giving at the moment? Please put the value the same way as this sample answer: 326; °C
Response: 25; °C
